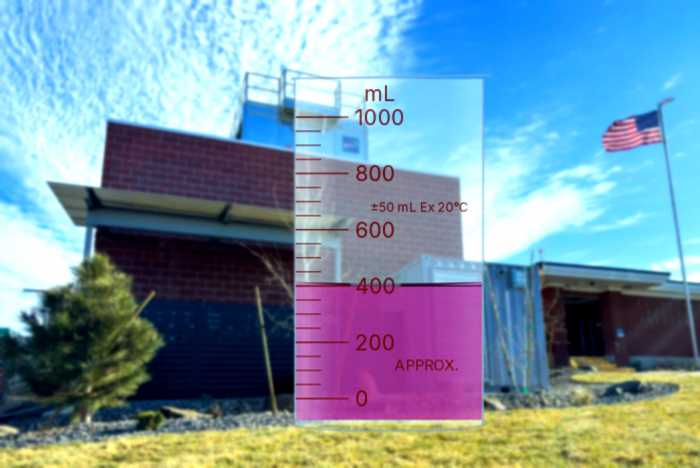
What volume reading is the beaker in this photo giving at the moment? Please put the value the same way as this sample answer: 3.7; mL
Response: 400; mL
